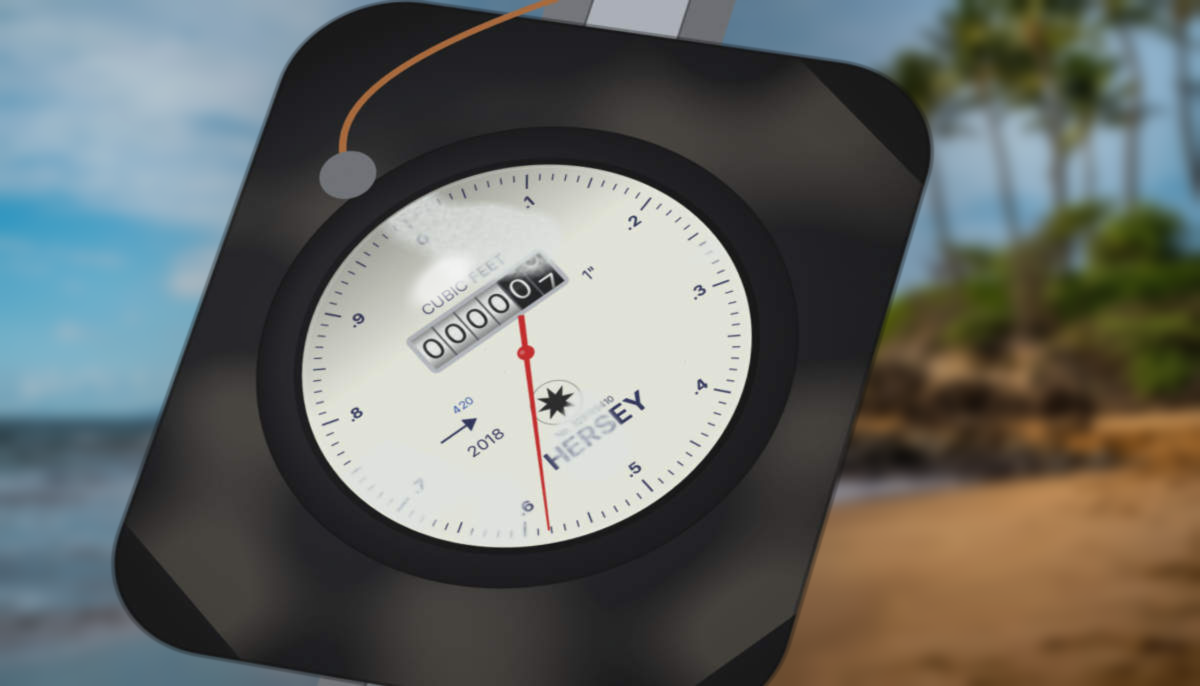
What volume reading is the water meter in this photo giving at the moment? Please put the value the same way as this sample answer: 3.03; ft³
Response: 6.58; ft³
